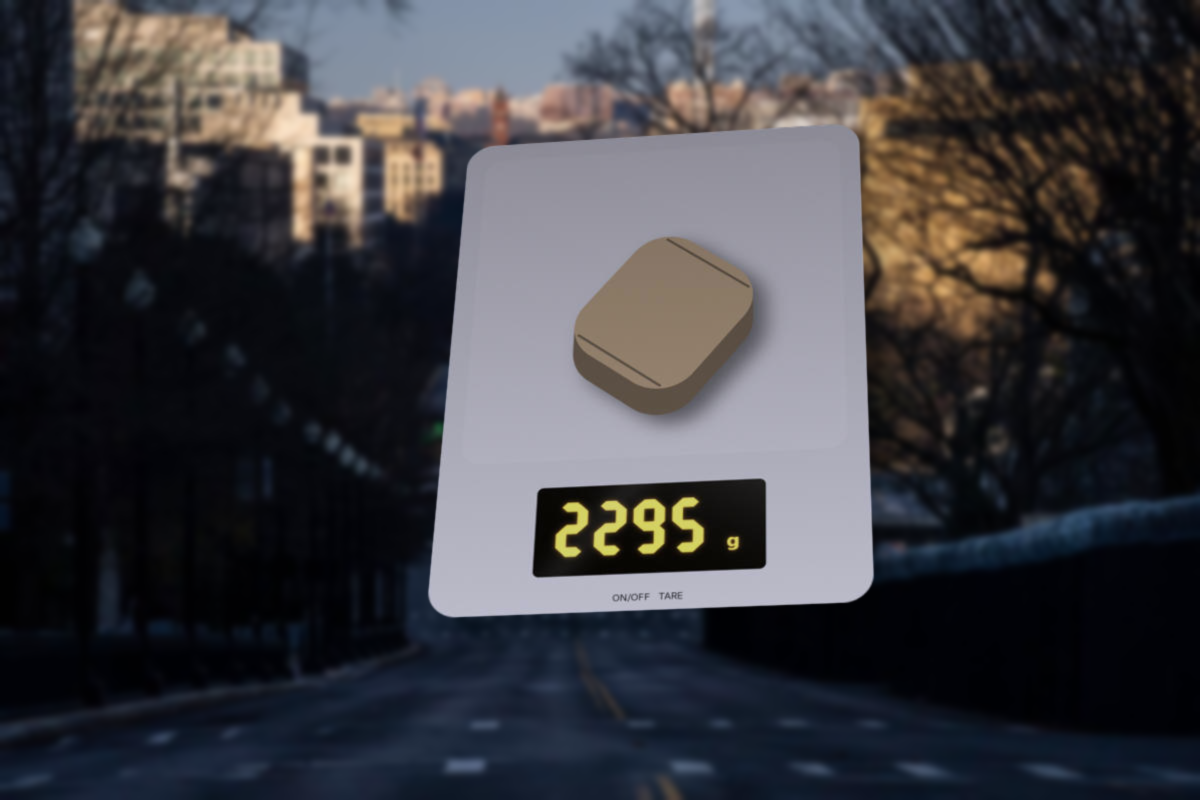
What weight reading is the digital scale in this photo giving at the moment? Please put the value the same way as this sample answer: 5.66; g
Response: 2295; g
